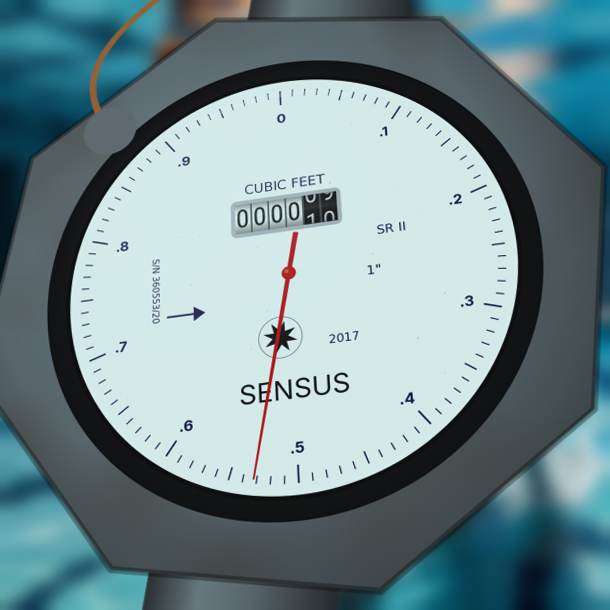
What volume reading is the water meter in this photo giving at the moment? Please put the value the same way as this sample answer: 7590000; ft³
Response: 9.53; ft³
